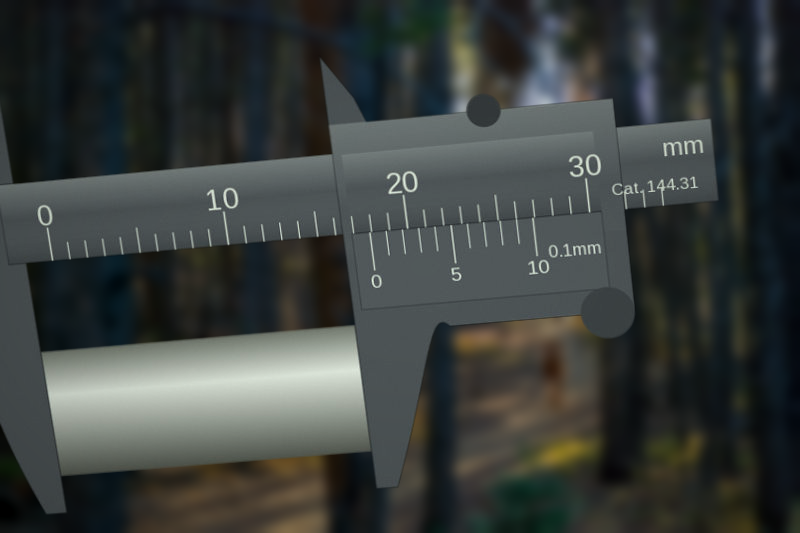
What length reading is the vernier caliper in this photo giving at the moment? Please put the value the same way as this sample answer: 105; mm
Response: 17.9; mm
